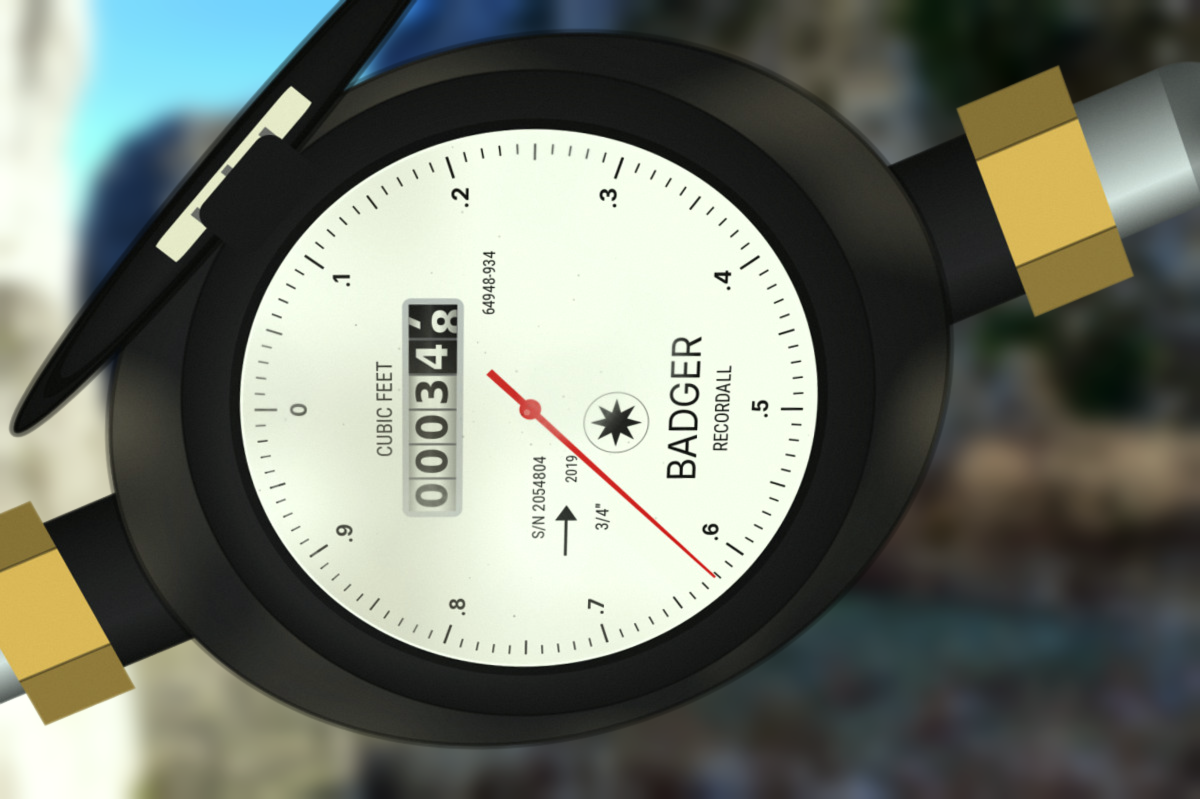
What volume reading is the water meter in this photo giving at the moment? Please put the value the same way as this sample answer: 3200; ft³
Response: 347.62; ft³
